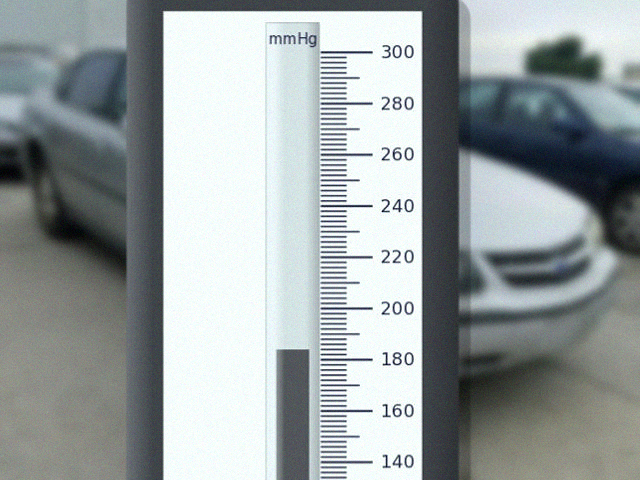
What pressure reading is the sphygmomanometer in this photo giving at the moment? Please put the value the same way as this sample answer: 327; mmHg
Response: 184; mmHg
